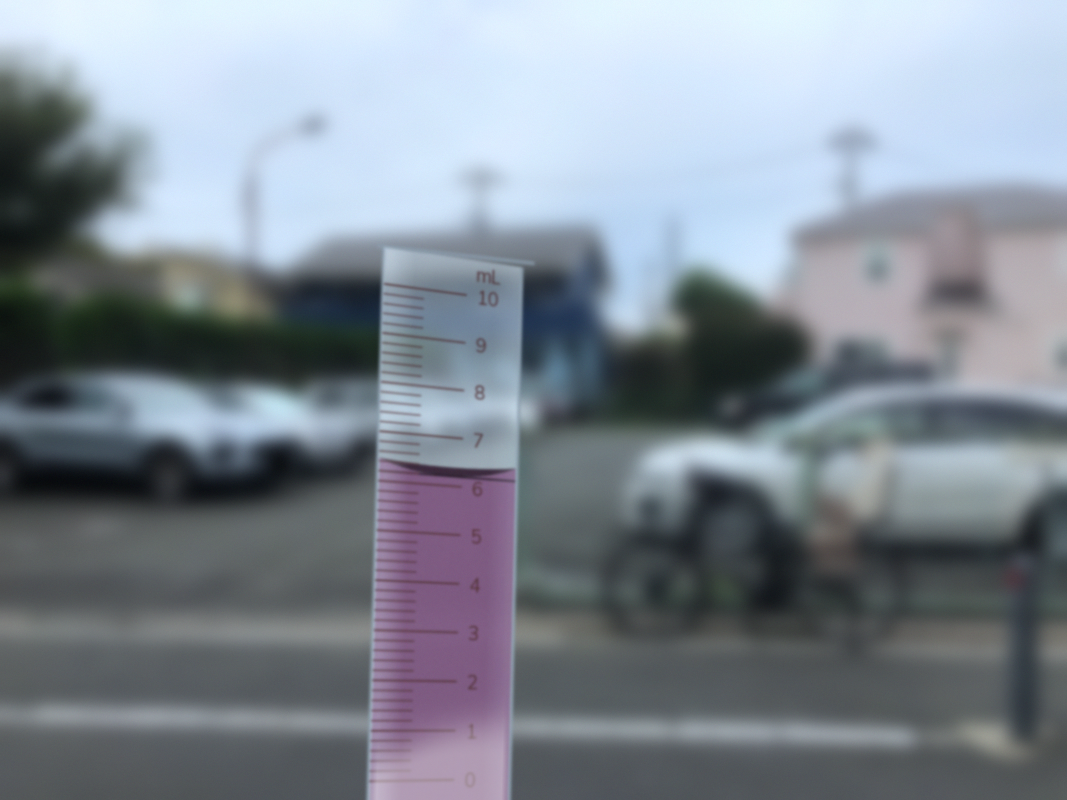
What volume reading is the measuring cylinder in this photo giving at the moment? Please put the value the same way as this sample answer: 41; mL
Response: 6.2; mL
